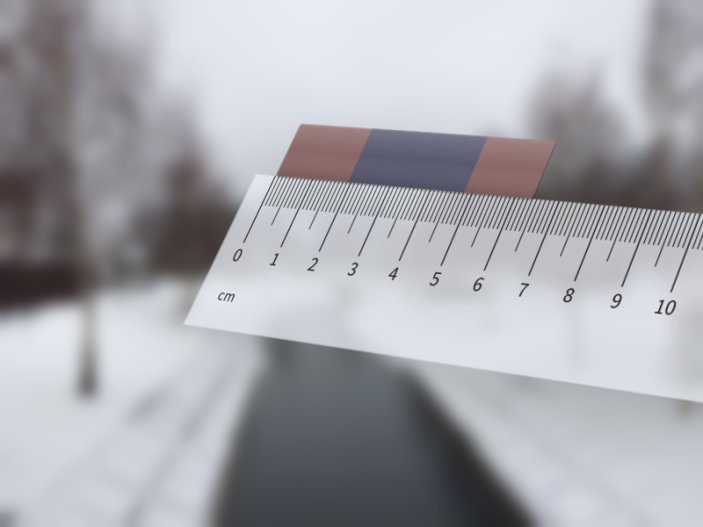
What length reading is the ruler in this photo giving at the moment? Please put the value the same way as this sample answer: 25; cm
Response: 6.4; cm
